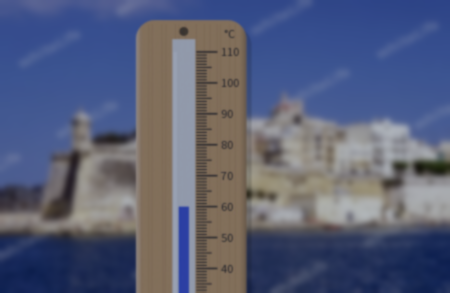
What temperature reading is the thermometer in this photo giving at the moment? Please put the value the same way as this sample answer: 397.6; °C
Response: 60; °C
